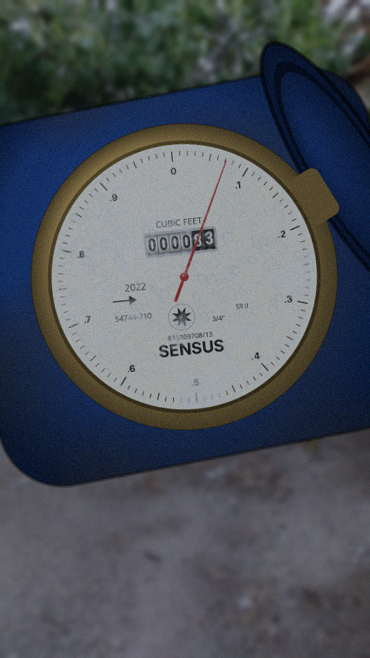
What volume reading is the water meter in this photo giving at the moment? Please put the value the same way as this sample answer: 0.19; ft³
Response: 83.07; ft³
